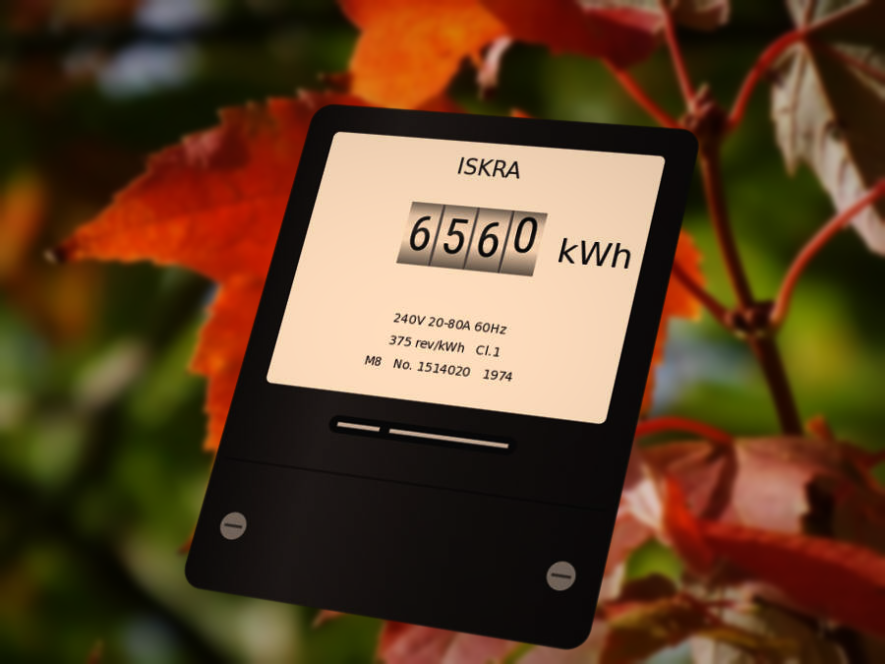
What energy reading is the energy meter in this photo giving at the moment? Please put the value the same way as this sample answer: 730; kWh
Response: 6560; kWh
